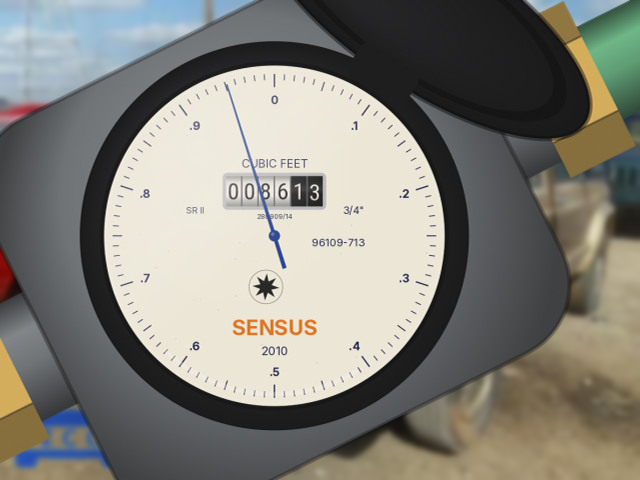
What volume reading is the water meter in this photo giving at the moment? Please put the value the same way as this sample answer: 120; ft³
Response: 8612.95; ft³
